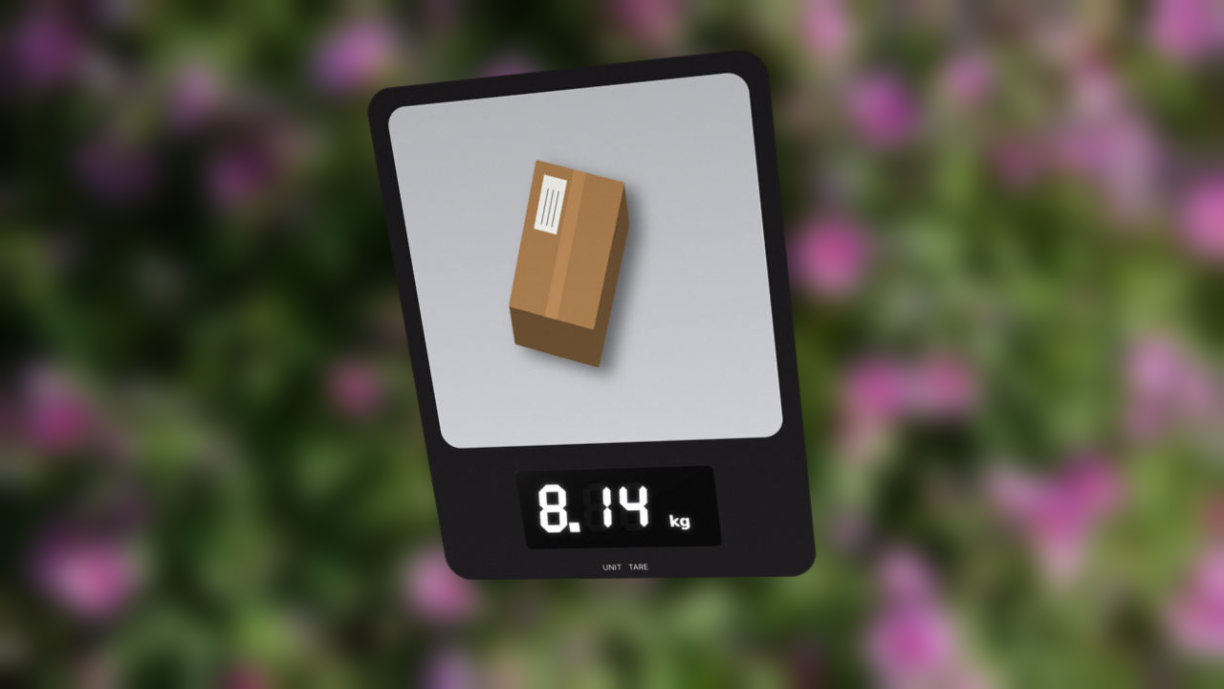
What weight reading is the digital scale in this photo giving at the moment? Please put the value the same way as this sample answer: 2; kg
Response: 8.14; kg
